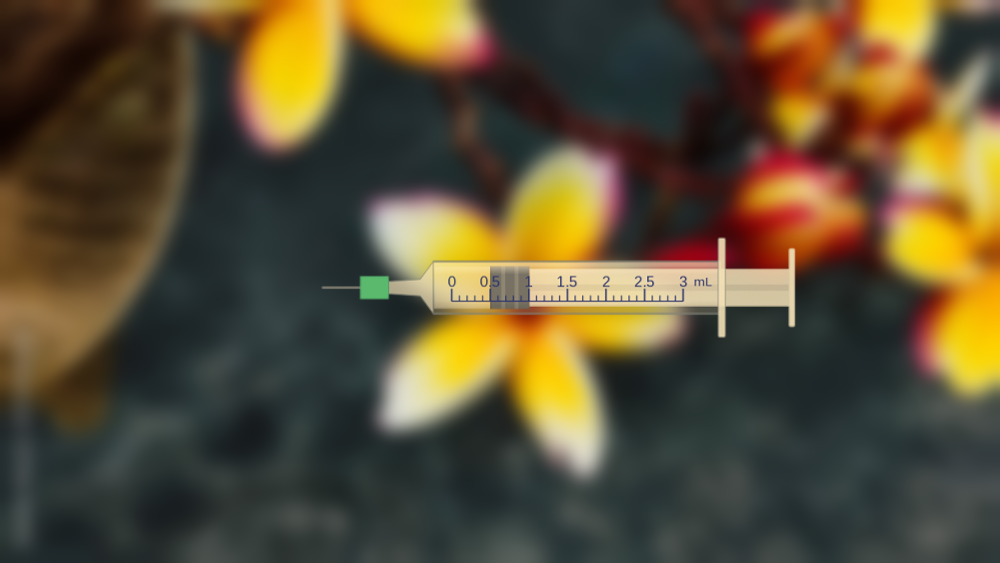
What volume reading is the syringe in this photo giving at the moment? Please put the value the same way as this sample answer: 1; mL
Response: 0.5; mL
